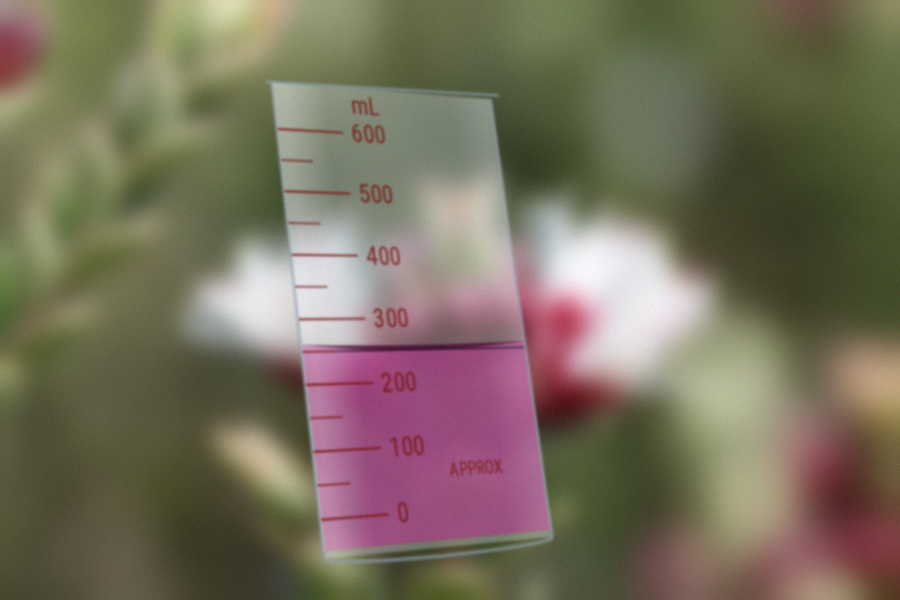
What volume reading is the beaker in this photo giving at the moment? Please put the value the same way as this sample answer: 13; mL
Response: 250; mL
